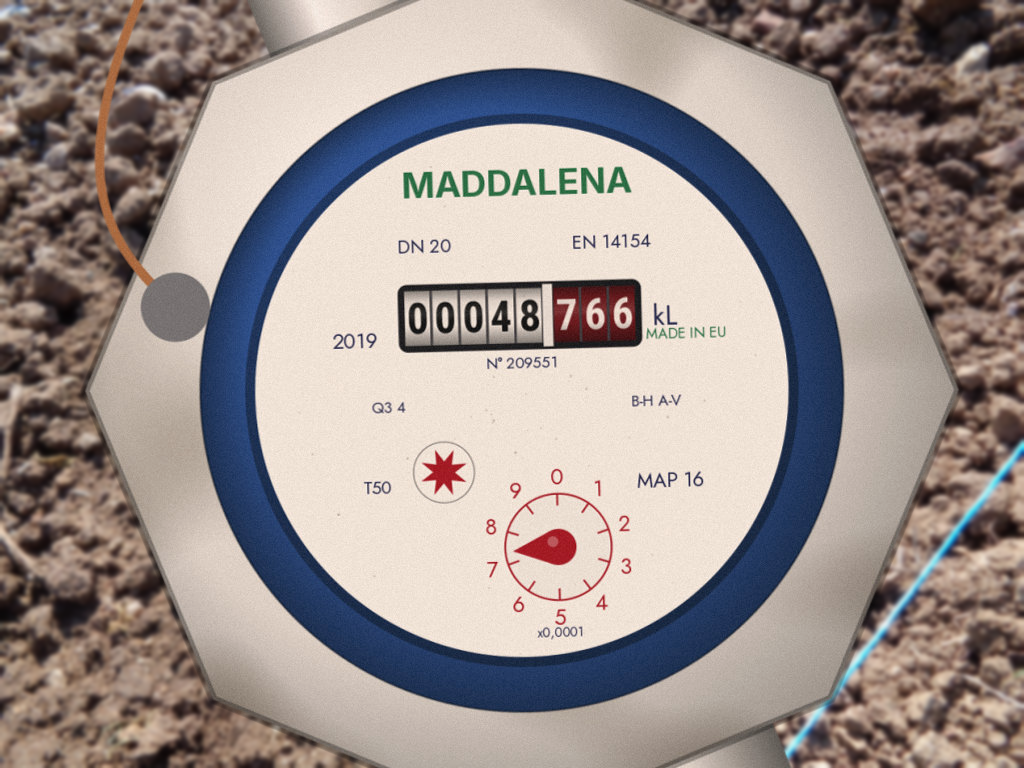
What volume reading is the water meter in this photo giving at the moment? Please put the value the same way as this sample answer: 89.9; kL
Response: 48.7667; kL
